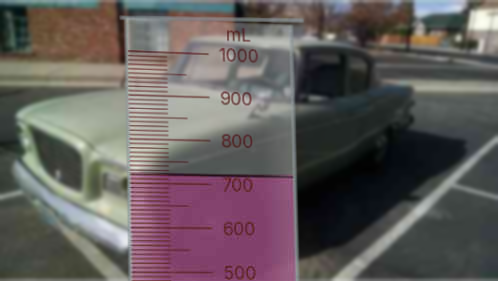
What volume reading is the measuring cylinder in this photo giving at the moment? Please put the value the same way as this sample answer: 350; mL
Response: 720; mL
